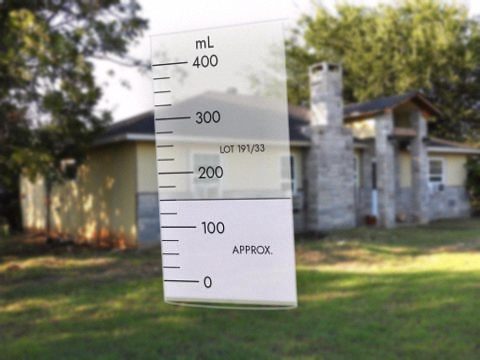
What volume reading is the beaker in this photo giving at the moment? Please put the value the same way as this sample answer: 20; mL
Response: 150; mL
